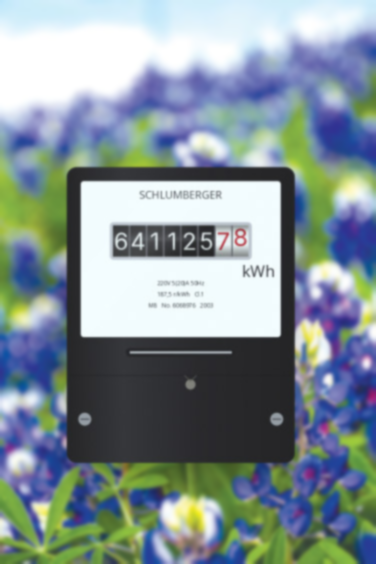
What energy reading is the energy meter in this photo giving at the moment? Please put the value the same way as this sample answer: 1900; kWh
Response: 641125.78; kWh
